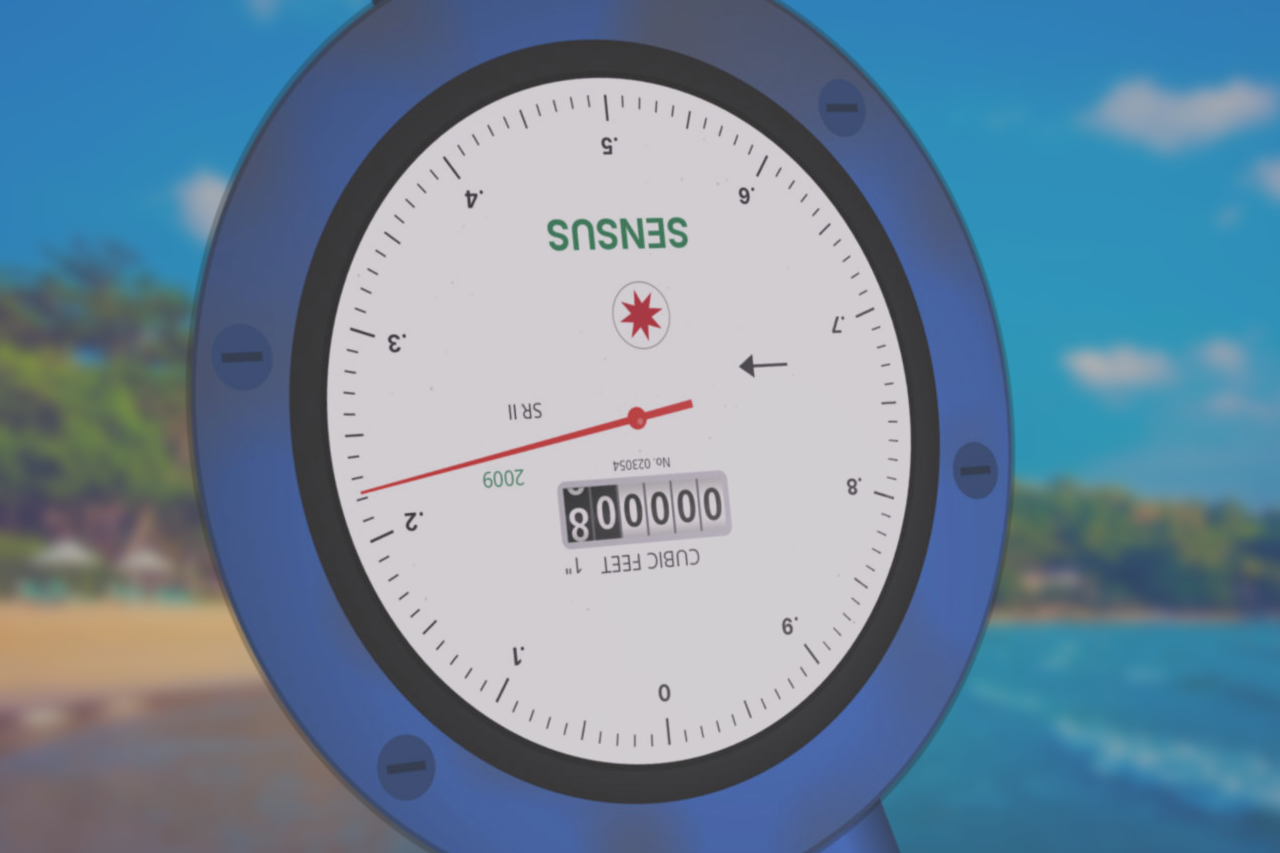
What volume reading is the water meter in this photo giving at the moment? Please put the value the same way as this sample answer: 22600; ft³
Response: 8.22; ft³
